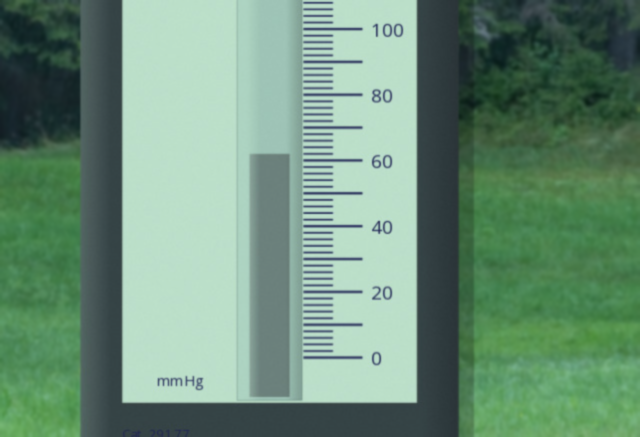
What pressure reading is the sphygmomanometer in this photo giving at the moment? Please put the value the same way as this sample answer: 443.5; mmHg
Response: 62; mmHg
